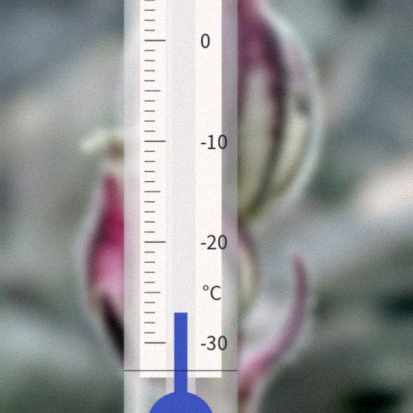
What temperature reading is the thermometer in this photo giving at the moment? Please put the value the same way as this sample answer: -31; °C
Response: -27; °C
